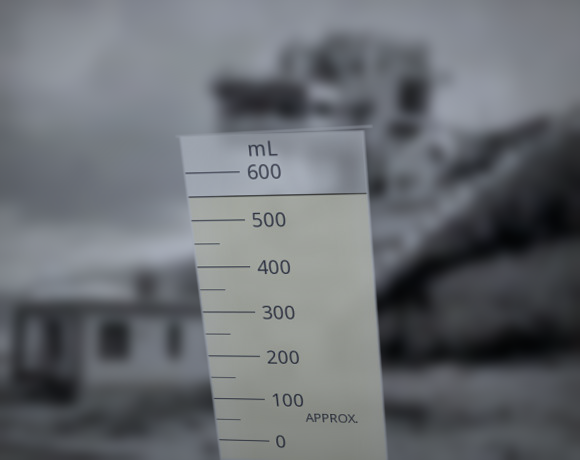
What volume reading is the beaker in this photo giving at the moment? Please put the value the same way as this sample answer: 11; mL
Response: 550; mL
